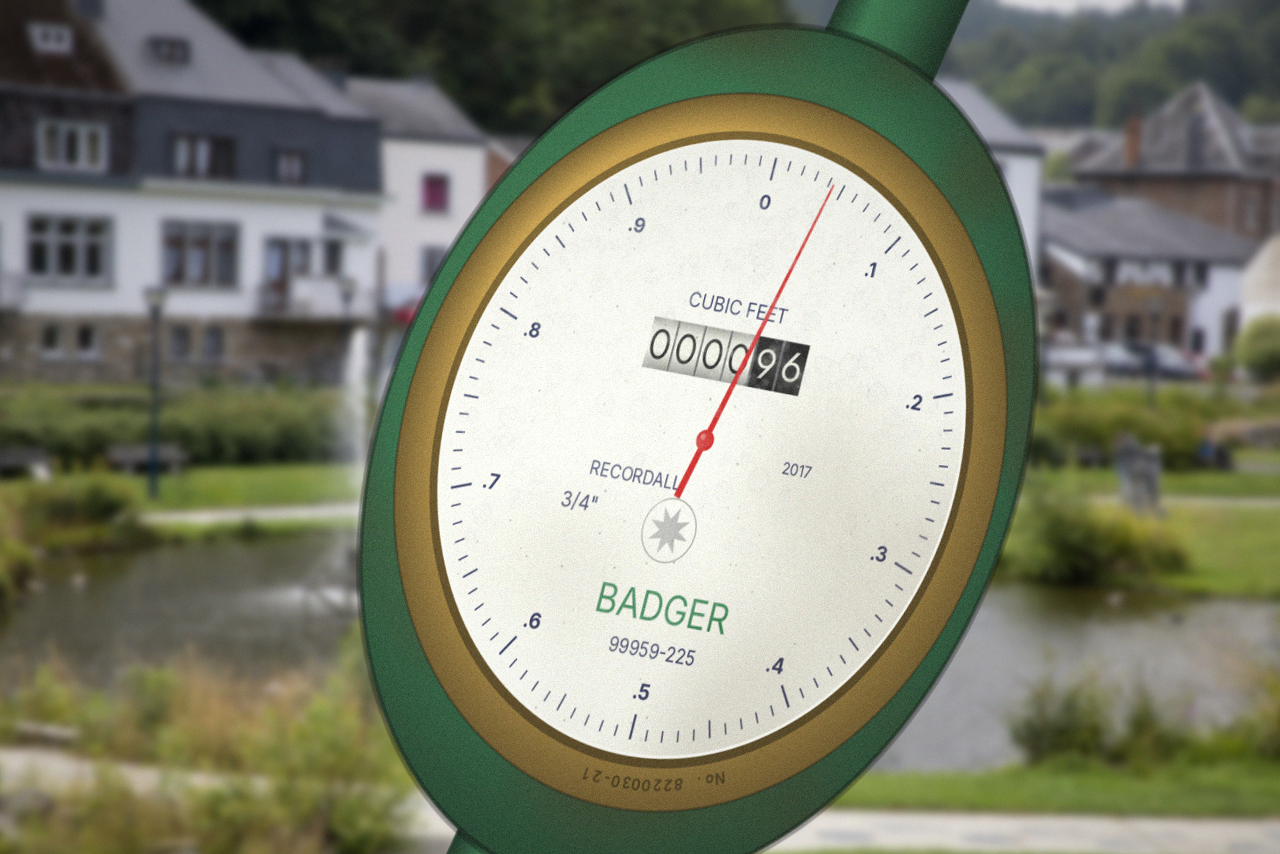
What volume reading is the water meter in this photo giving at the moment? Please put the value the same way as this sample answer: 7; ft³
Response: 96.04; ft³
